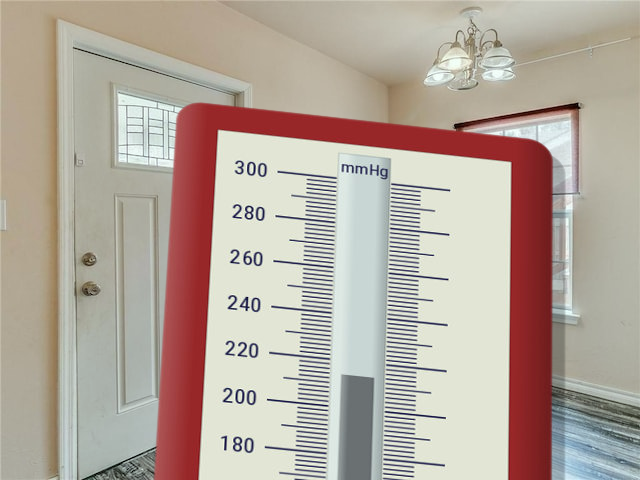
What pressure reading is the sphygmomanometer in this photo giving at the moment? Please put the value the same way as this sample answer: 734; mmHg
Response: 214; mmHg
